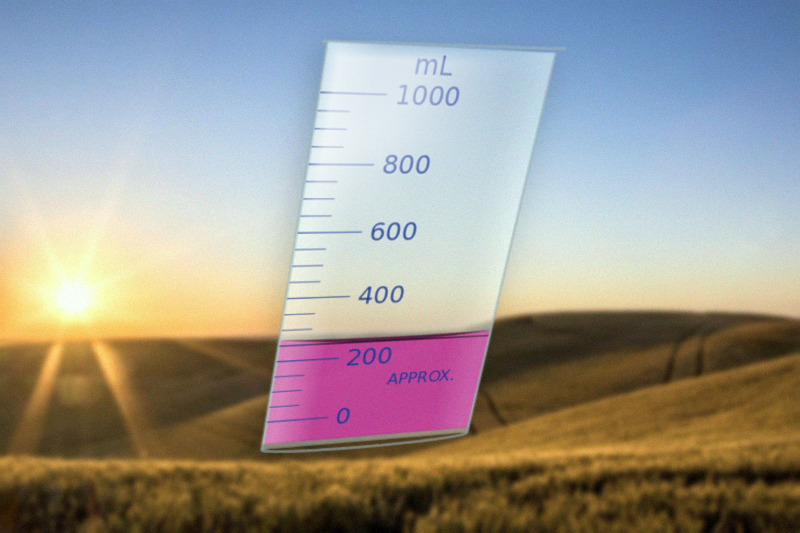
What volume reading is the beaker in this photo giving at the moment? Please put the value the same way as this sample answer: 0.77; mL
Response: 250; mL
